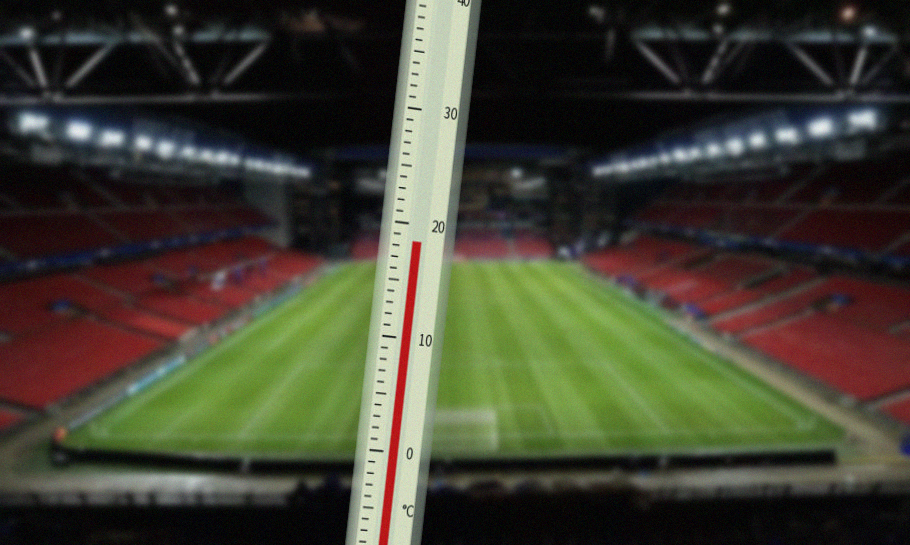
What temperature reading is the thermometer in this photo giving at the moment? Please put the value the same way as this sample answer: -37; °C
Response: 18.5; °C
